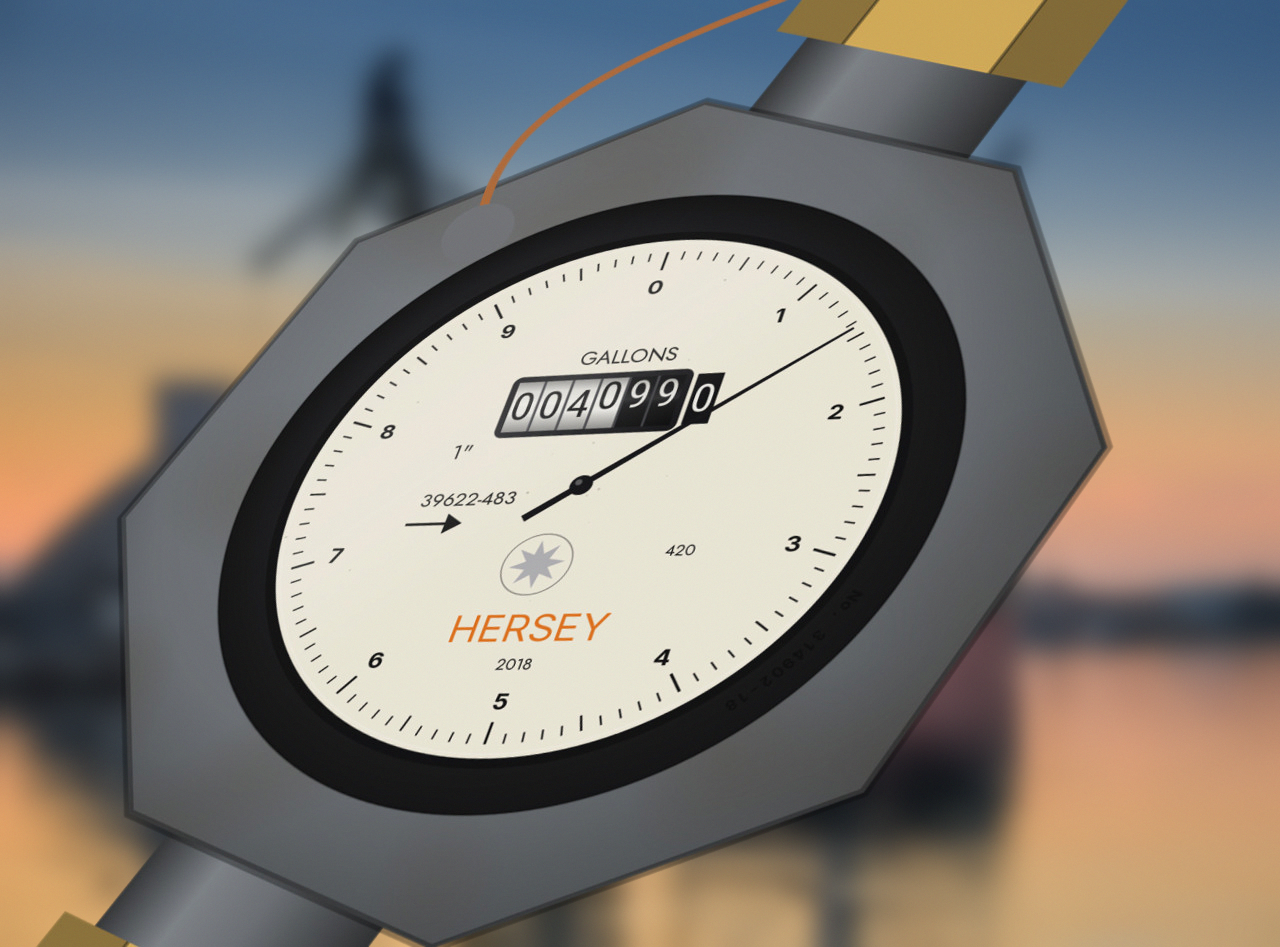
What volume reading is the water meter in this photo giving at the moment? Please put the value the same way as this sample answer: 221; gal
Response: 40991.4; gal
